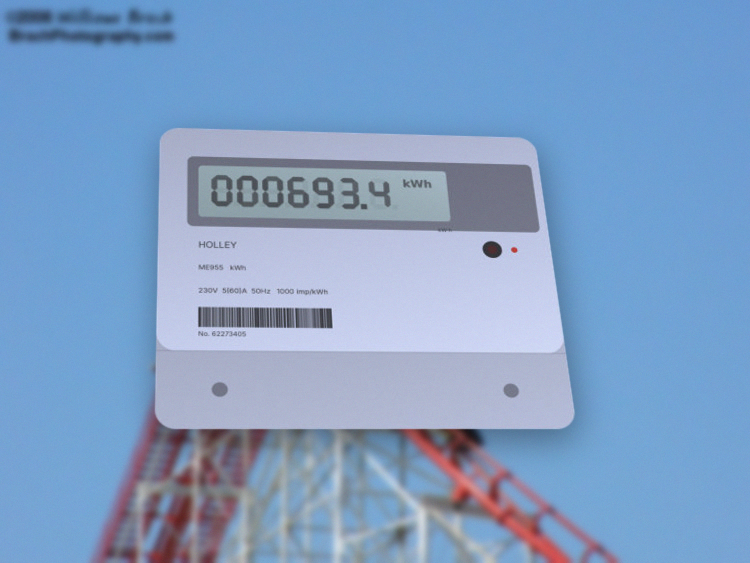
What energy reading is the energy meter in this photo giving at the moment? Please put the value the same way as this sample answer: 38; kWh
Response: 693.4; kWh
